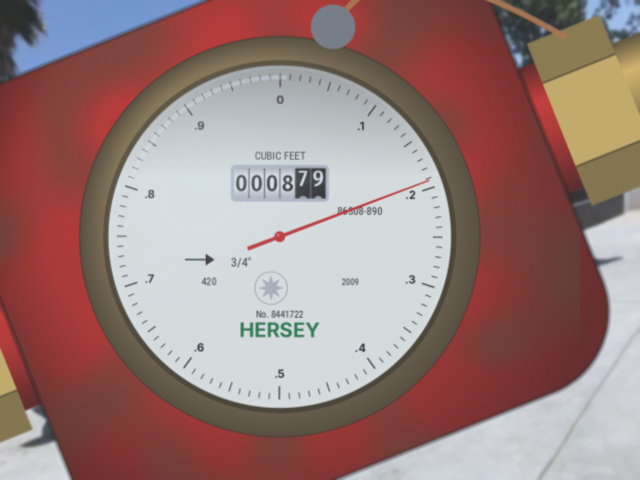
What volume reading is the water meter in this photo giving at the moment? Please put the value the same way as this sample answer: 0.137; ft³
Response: 879.19; ft³
